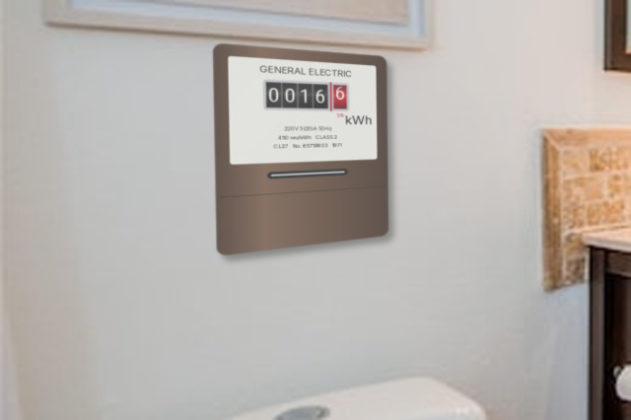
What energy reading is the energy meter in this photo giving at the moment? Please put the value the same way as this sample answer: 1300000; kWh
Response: 16.6; kWh
